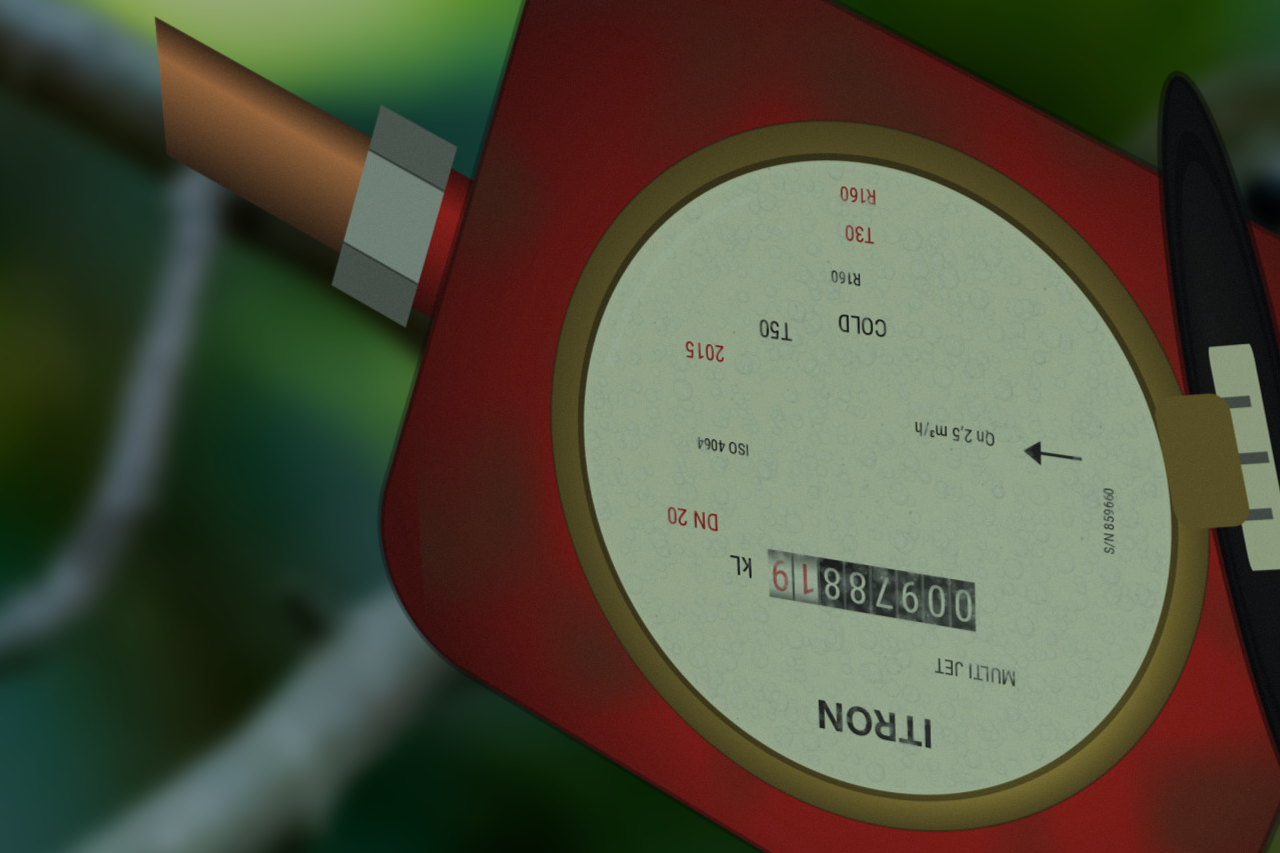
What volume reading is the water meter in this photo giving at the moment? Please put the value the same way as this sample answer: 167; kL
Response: 9788.19; kL
